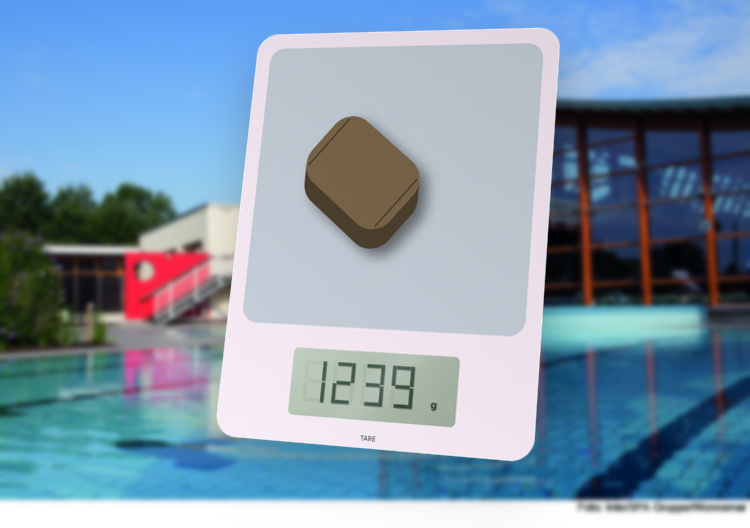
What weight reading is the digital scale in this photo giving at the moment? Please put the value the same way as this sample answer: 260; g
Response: 1239; g
